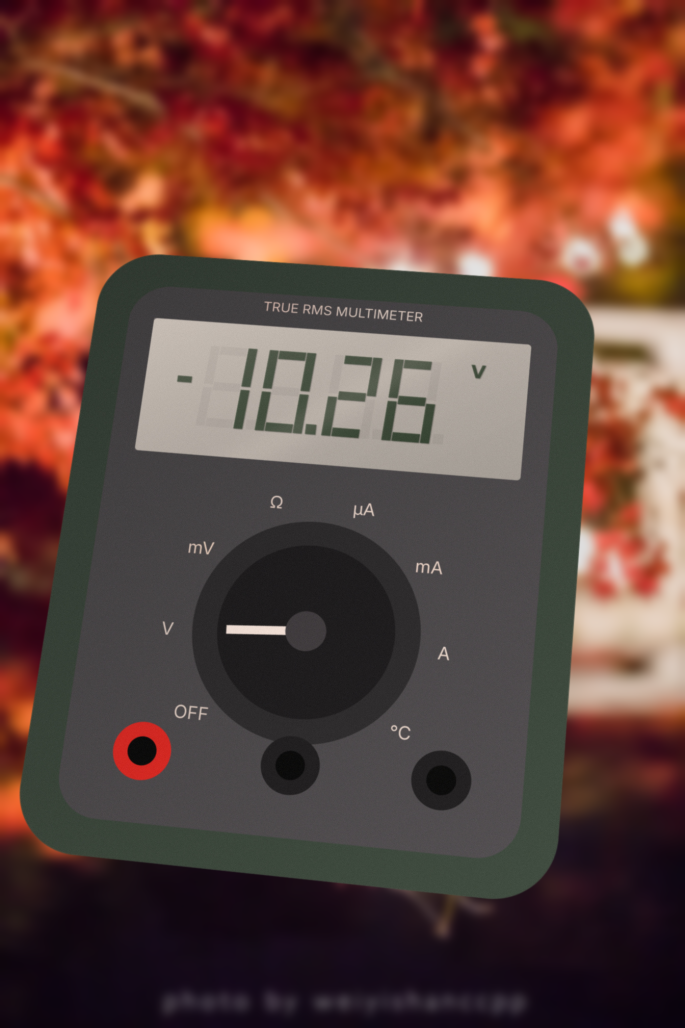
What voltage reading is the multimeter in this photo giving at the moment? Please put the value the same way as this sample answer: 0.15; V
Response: -10.26; V
